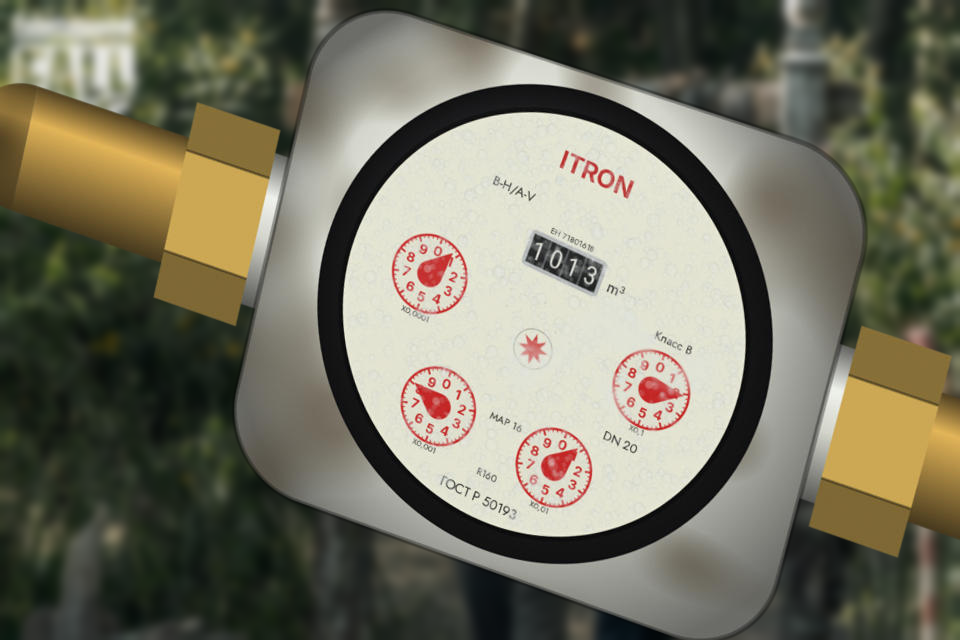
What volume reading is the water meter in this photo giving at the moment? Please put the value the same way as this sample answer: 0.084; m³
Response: 1013.2080; m³
